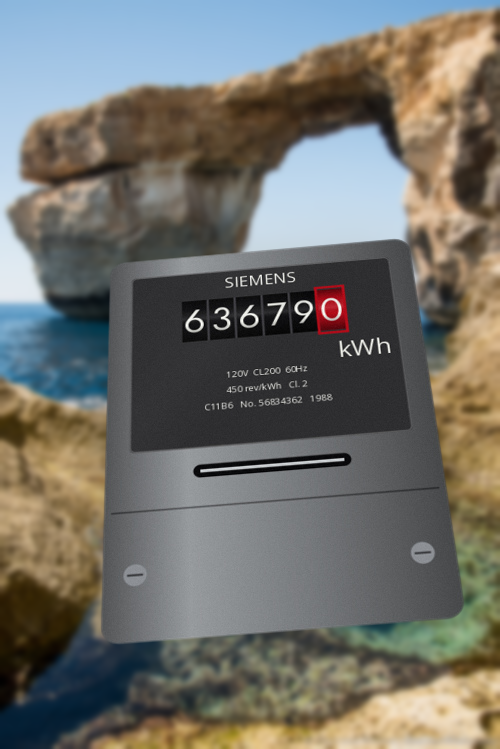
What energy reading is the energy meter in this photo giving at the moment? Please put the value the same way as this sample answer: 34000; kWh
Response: 63679.0; kWh
